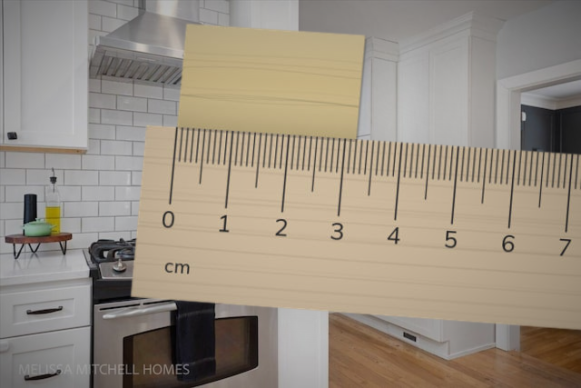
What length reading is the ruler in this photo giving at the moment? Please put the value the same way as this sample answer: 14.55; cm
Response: 3.2; cm
